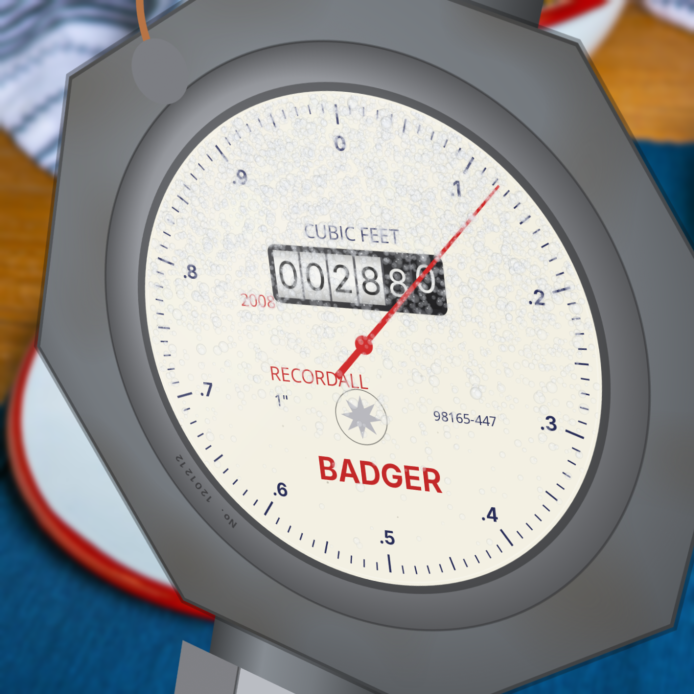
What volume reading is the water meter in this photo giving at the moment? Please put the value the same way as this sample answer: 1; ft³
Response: 2880.12; ft³
